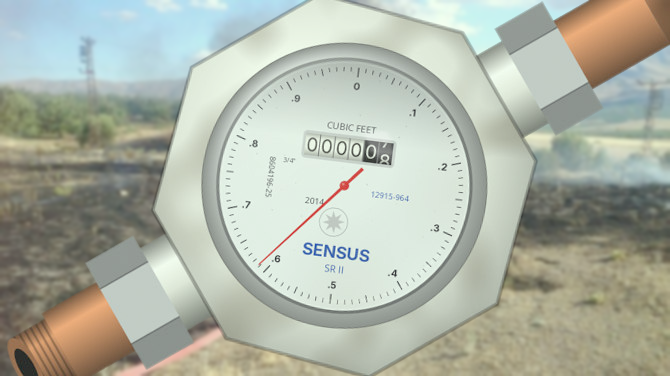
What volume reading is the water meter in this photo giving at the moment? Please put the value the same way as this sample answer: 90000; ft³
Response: 7.61; ft³
